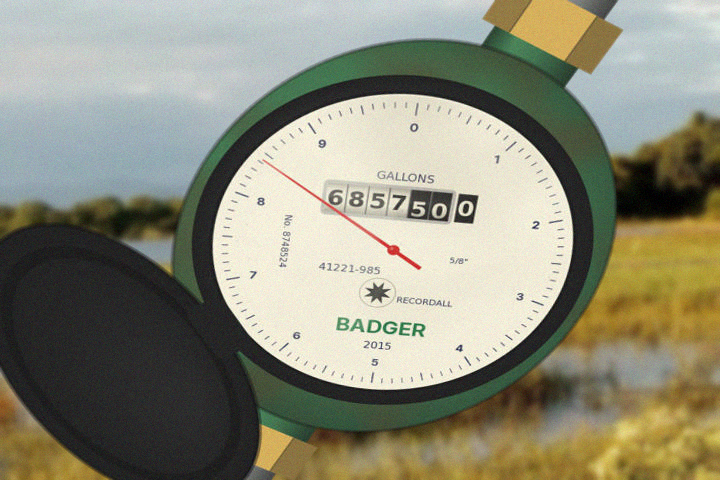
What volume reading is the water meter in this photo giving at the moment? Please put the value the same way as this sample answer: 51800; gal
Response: 6857498.4; gal
